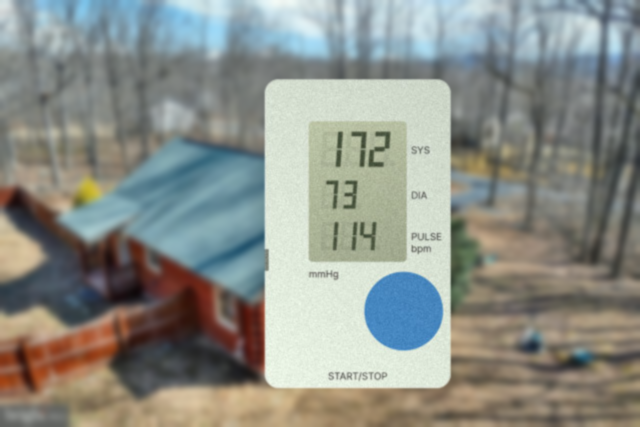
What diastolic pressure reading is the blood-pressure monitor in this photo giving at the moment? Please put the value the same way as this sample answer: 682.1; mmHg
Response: 73; mmHg
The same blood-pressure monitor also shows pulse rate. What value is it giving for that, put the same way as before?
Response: 114; bpm
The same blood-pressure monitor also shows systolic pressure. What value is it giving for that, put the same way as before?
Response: 172; mmHg
